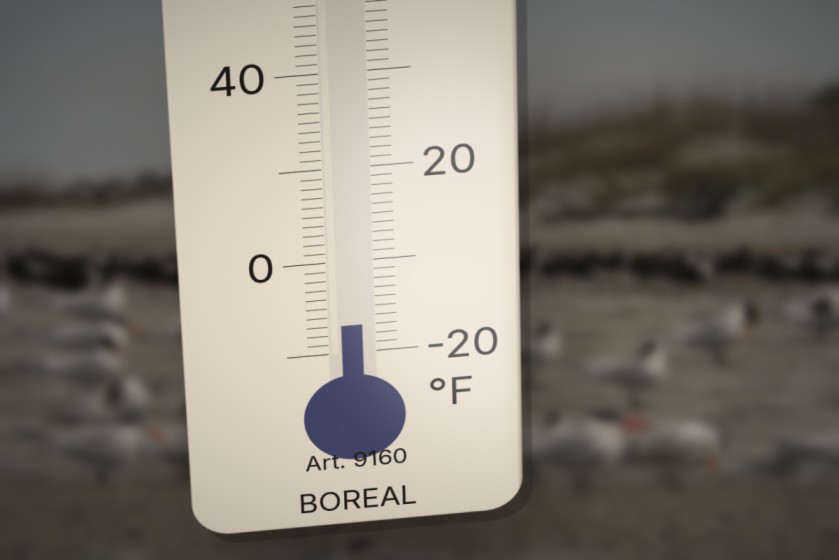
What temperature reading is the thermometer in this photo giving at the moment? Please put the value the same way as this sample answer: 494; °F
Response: -14; °F
